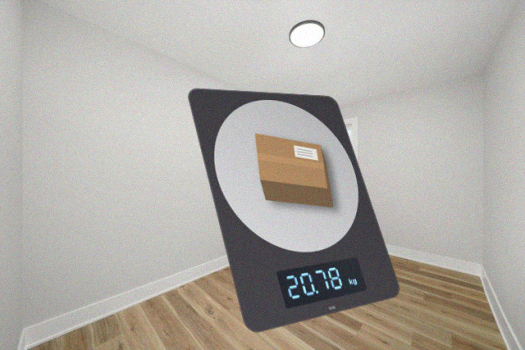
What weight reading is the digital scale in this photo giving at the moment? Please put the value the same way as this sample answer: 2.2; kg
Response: 20.78; kg
